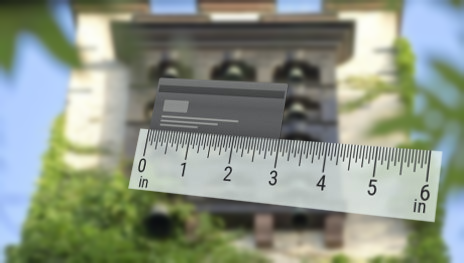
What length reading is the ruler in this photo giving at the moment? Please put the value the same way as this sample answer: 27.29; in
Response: 3; in
